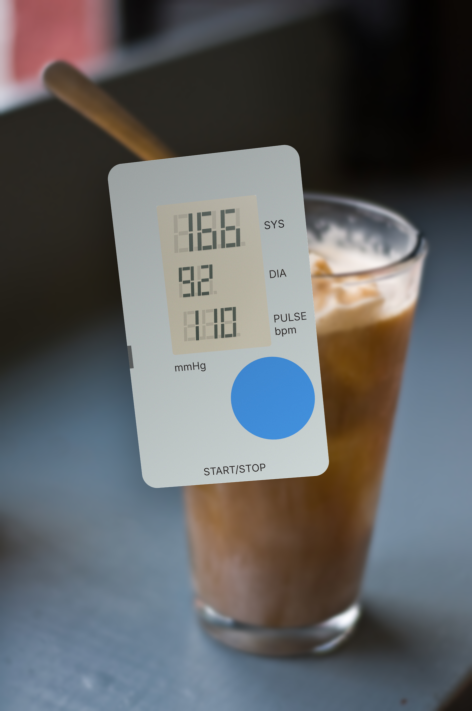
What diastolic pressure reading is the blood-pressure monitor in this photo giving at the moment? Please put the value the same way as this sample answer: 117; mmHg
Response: 92; mmHg
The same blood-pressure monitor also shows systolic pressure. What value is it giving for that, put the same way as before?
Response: 166; mmHg
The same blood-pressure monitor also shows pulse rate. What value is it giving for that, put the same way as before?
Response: 110; bpm
